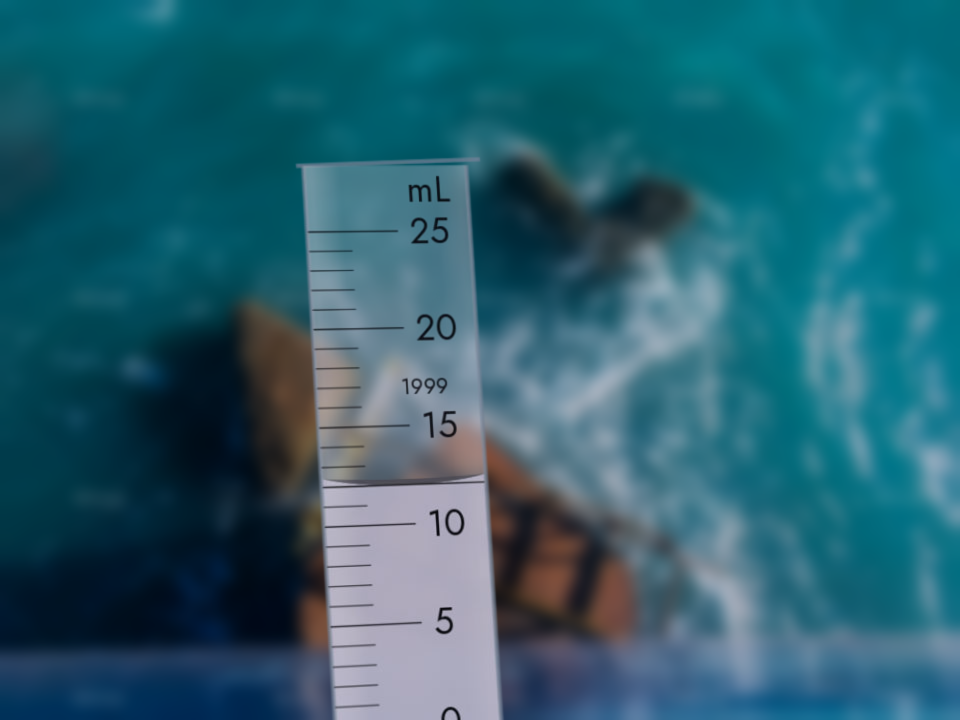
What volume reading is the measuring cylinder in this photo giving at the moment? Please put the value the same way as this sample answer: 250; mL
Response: 12; mL
